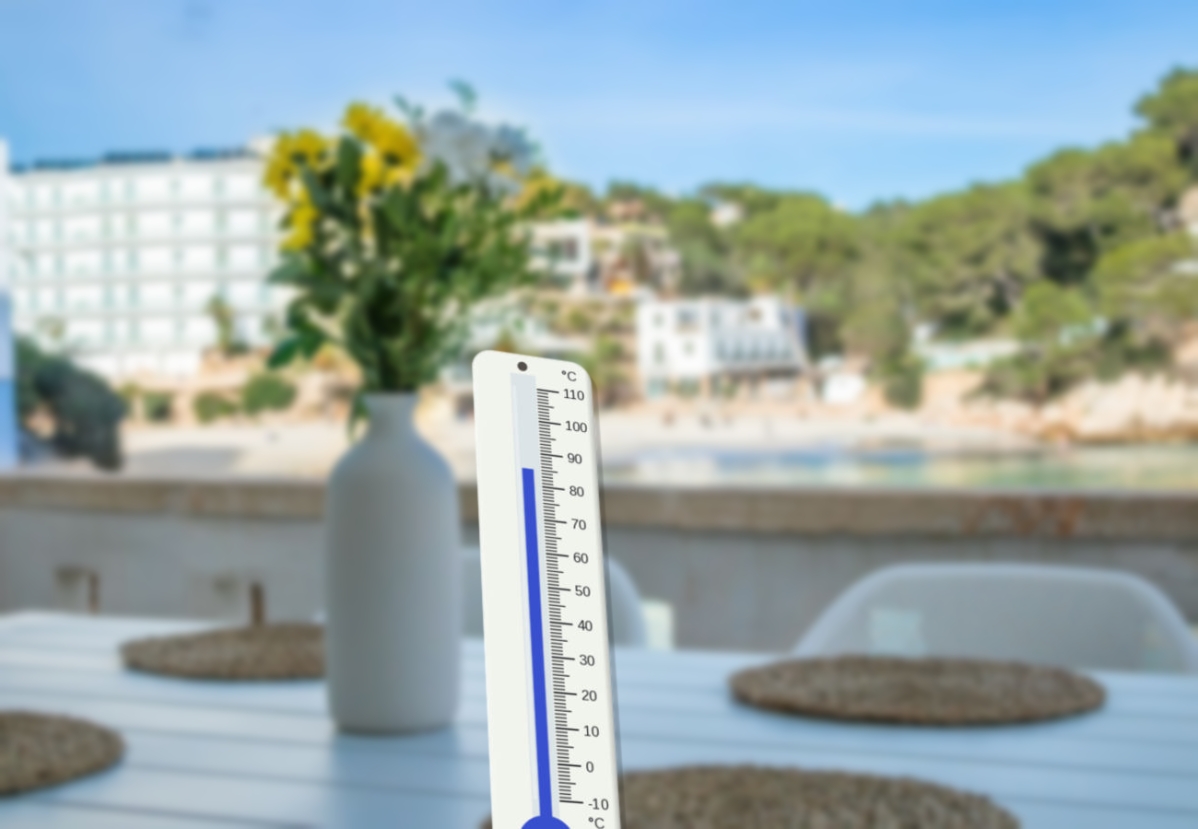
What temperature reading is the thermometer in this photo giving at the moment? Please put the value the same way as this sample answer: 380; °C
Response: 85; °C
